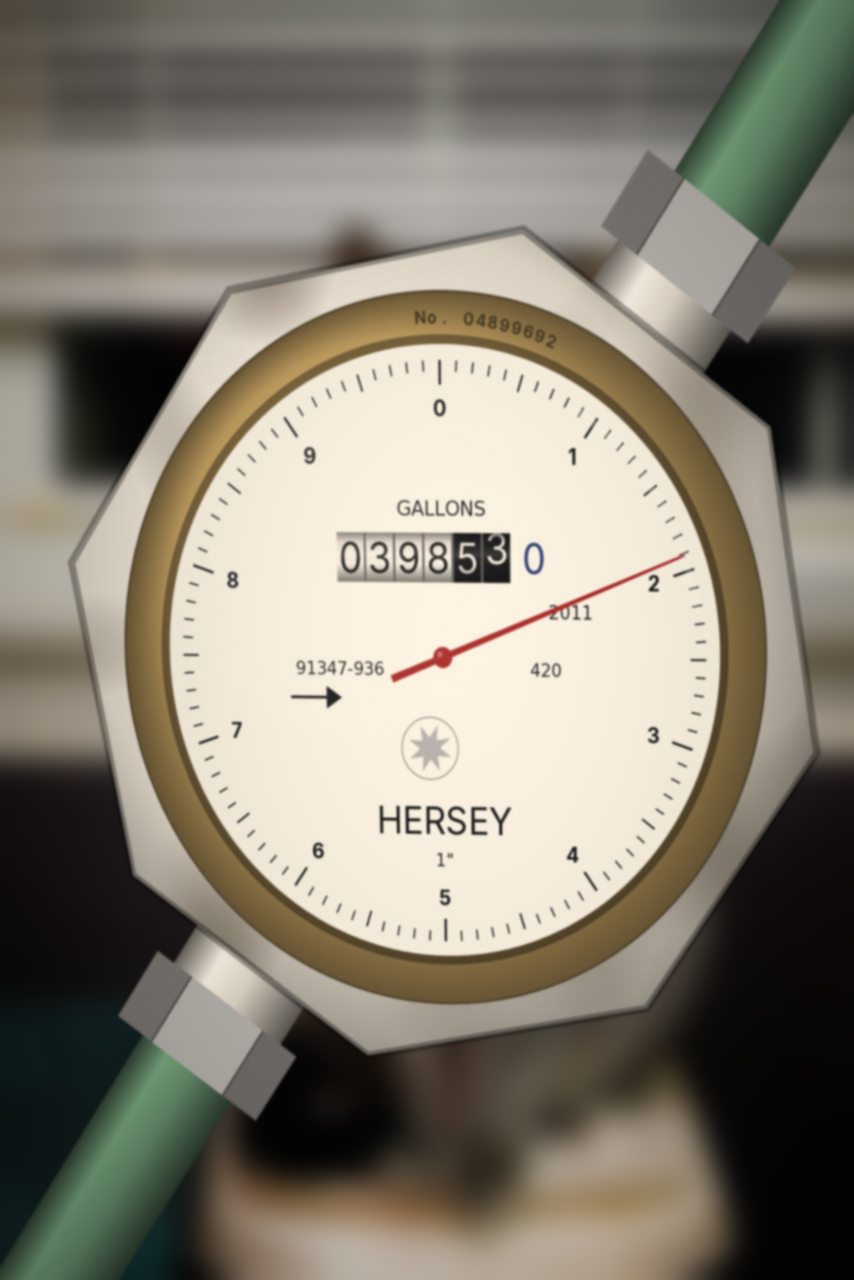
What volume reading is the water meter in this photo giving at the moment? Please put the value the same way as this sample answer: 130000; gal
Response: 398531.9; gal
